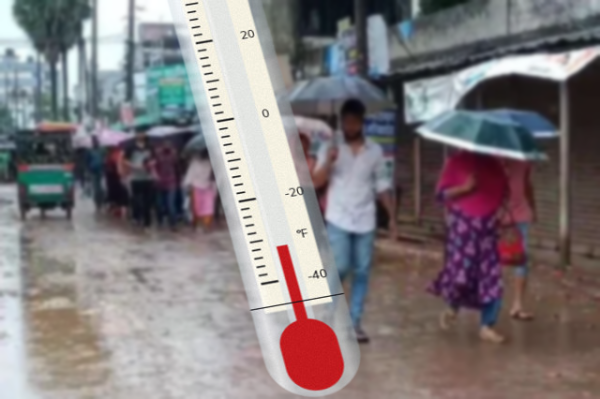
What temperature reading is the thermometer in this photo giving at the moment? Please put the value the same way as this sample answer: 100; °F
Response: -32; °F
